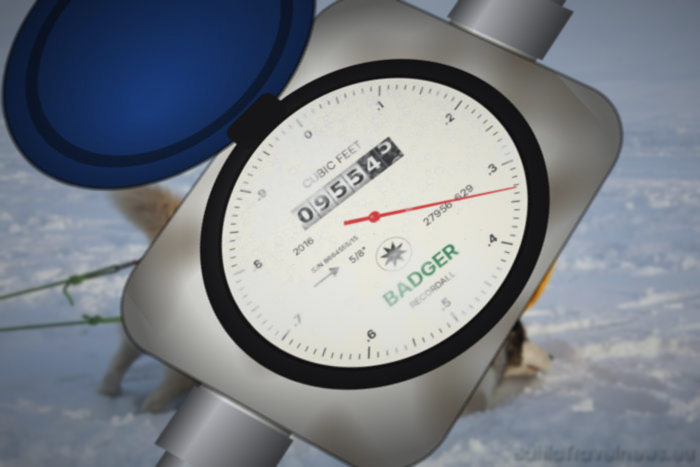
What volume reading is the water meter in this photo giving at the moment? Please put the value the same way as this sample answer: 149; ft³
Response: 95545.33; ft³
